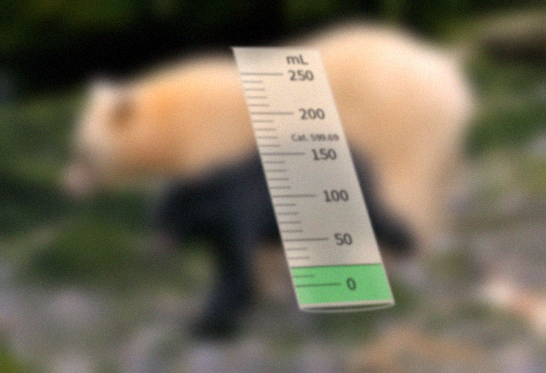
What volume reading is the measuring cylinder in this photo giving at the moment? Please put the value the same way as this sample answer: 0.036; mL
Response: 20; mL
